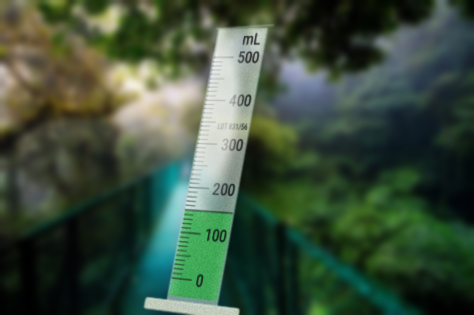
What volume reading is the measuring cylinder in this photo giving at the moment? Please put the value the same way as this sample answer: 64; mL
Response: 150; mL
